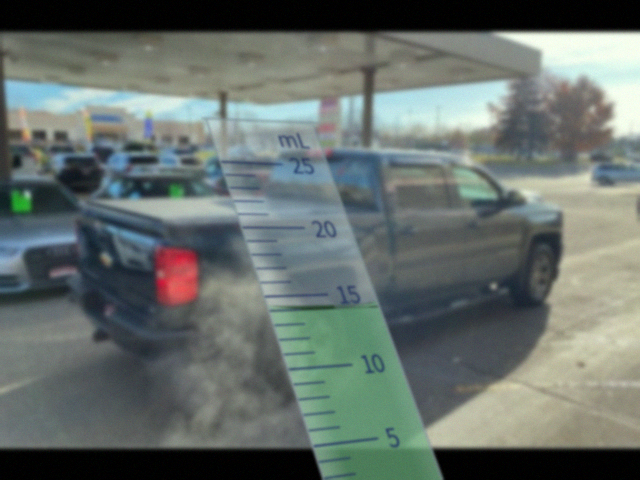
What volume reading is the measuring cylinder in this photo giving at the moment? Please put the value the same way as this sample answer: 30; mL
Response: 14; mL
